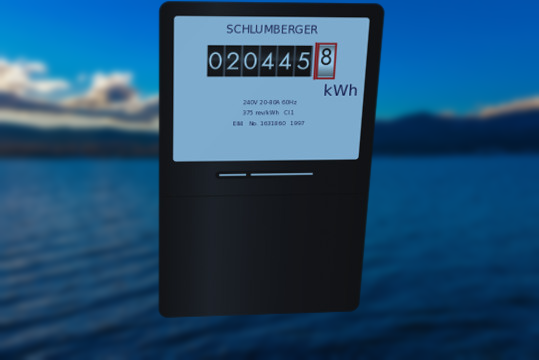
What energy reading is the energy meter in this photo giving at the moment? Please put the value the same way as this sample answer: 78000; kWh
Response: 20445.8; kWh
